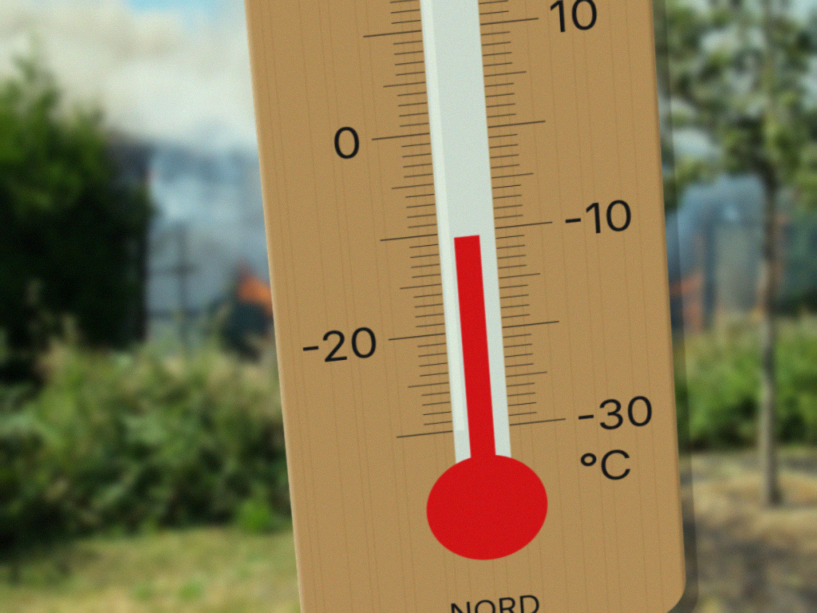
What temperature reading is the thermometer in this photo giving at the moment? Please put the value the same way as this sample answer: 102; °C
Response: -10.5; °C
